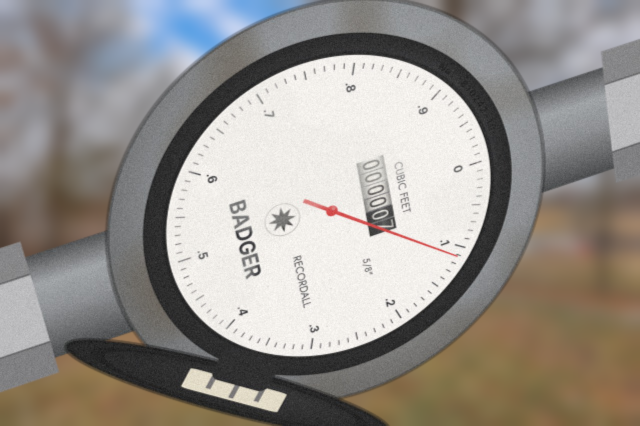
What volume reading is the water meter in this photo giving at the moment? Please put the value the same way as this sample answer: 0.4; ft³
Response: 7.11; ft³
